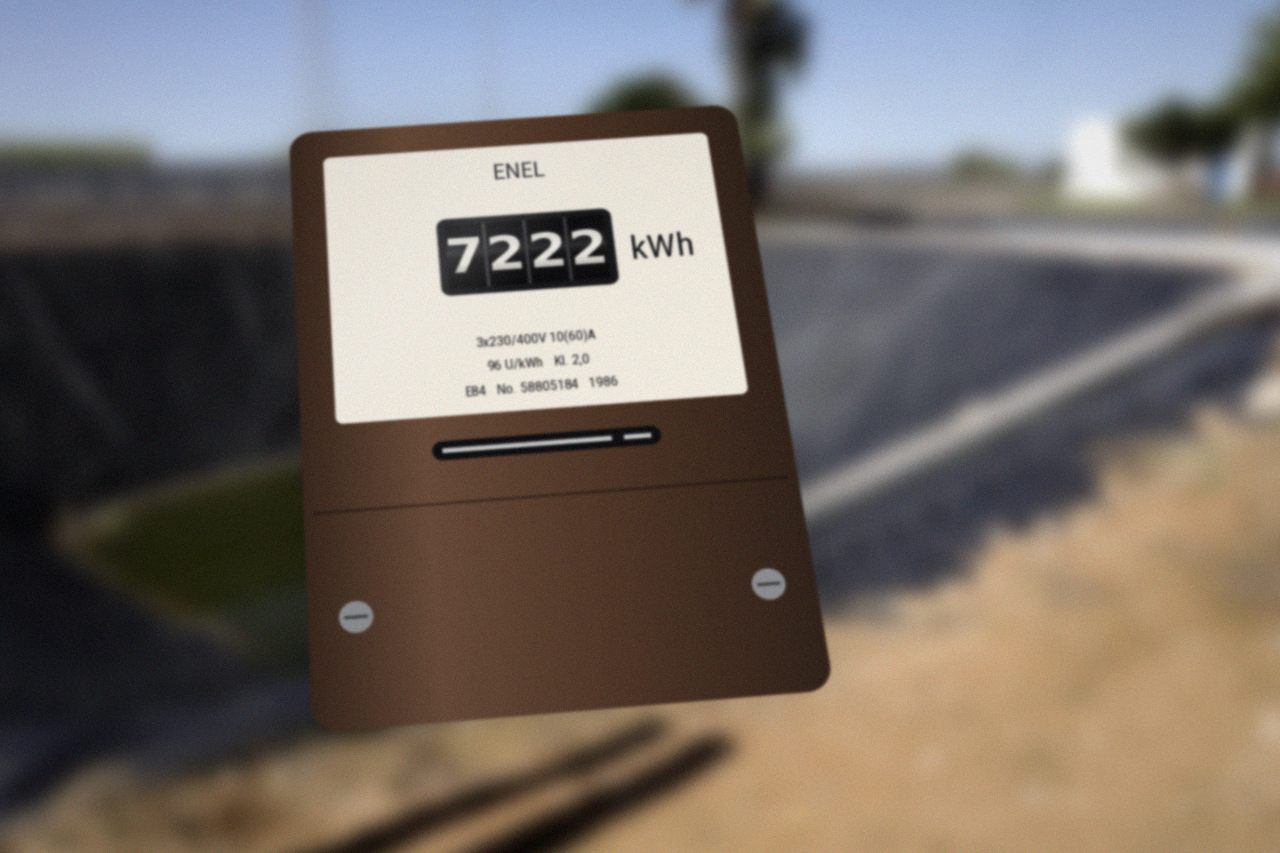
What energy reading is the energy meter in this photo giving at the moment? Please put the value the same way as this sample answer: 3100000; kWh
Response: 7222; kWh
